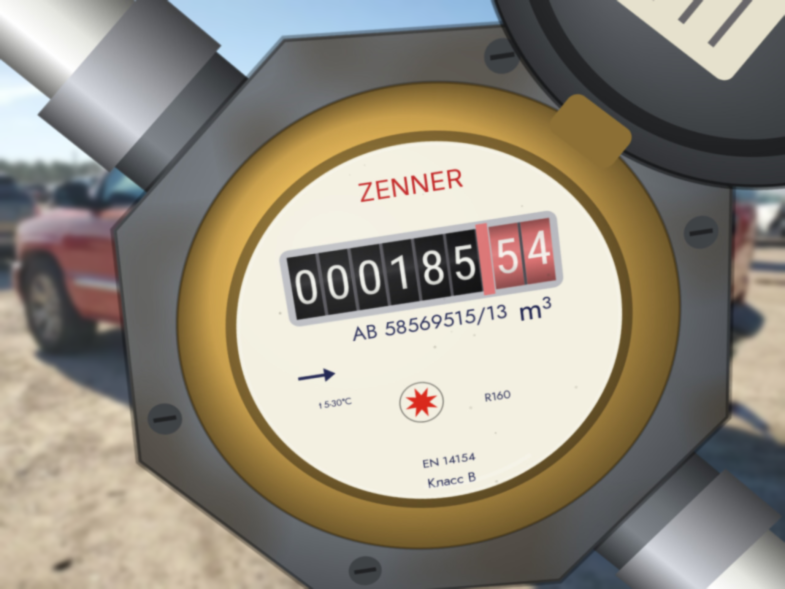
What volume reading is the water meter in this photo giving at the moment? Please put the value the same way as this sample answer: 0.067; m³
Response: 185.54; m³
